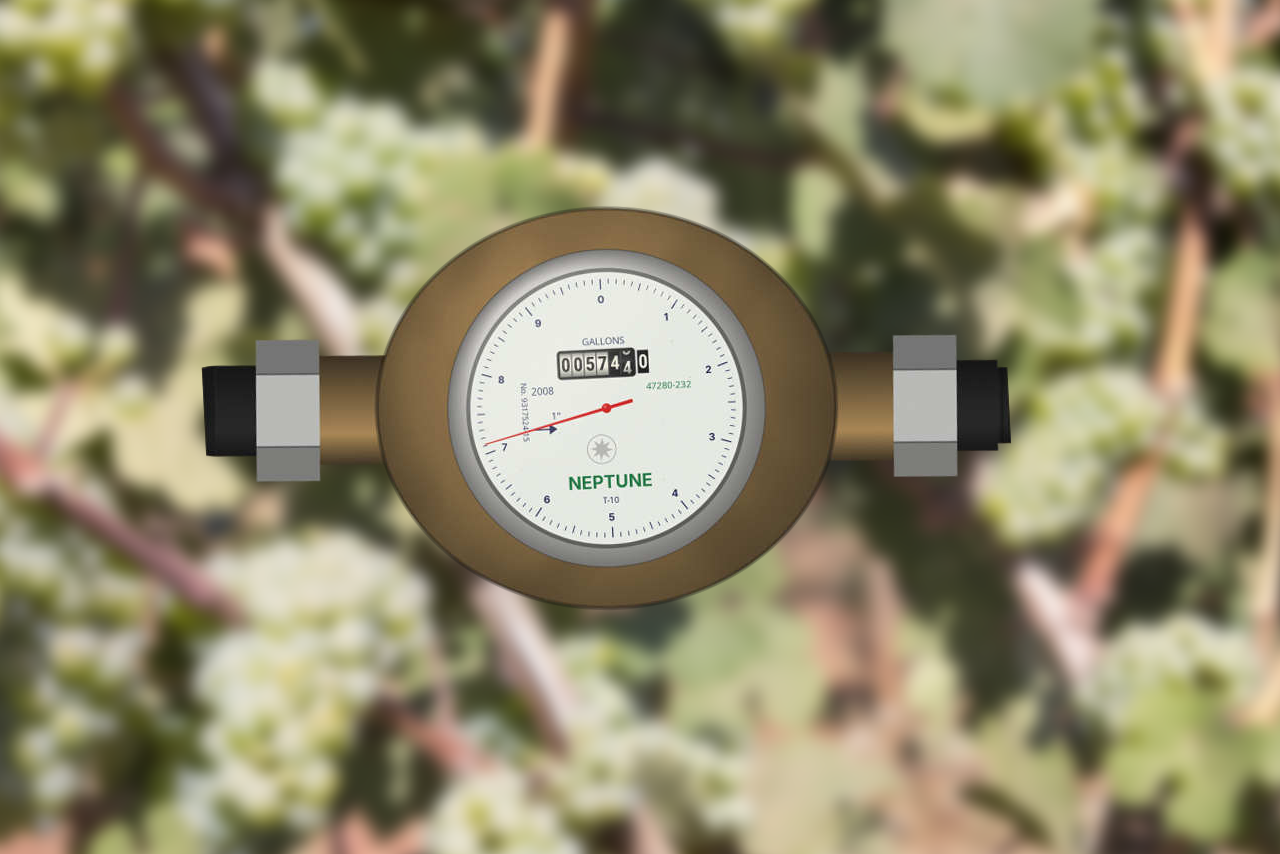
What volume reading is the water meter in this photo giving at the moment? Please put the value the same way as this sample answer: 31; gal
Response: 57437.1; gal
